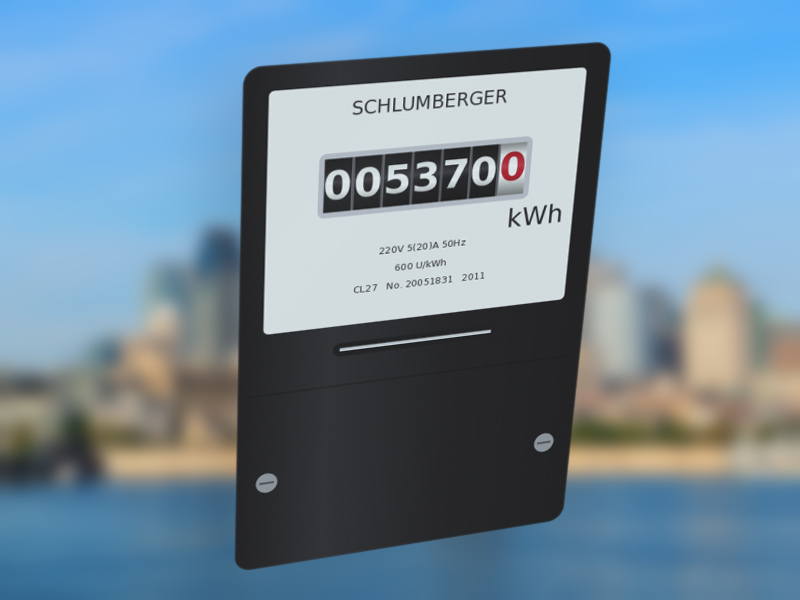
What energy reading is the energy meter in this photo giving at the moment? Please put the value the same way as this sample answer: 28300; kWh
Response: 5370.0; kWh
